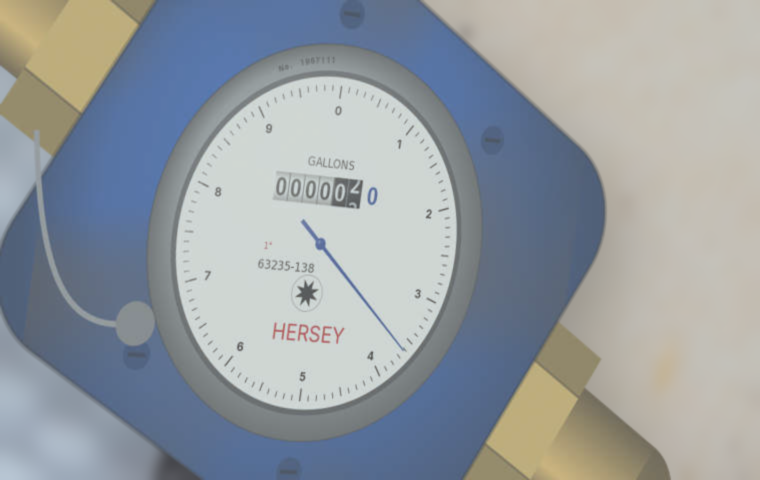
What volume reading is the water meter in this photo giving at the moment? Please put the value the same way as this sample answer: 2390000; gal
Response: 23.6; gal
